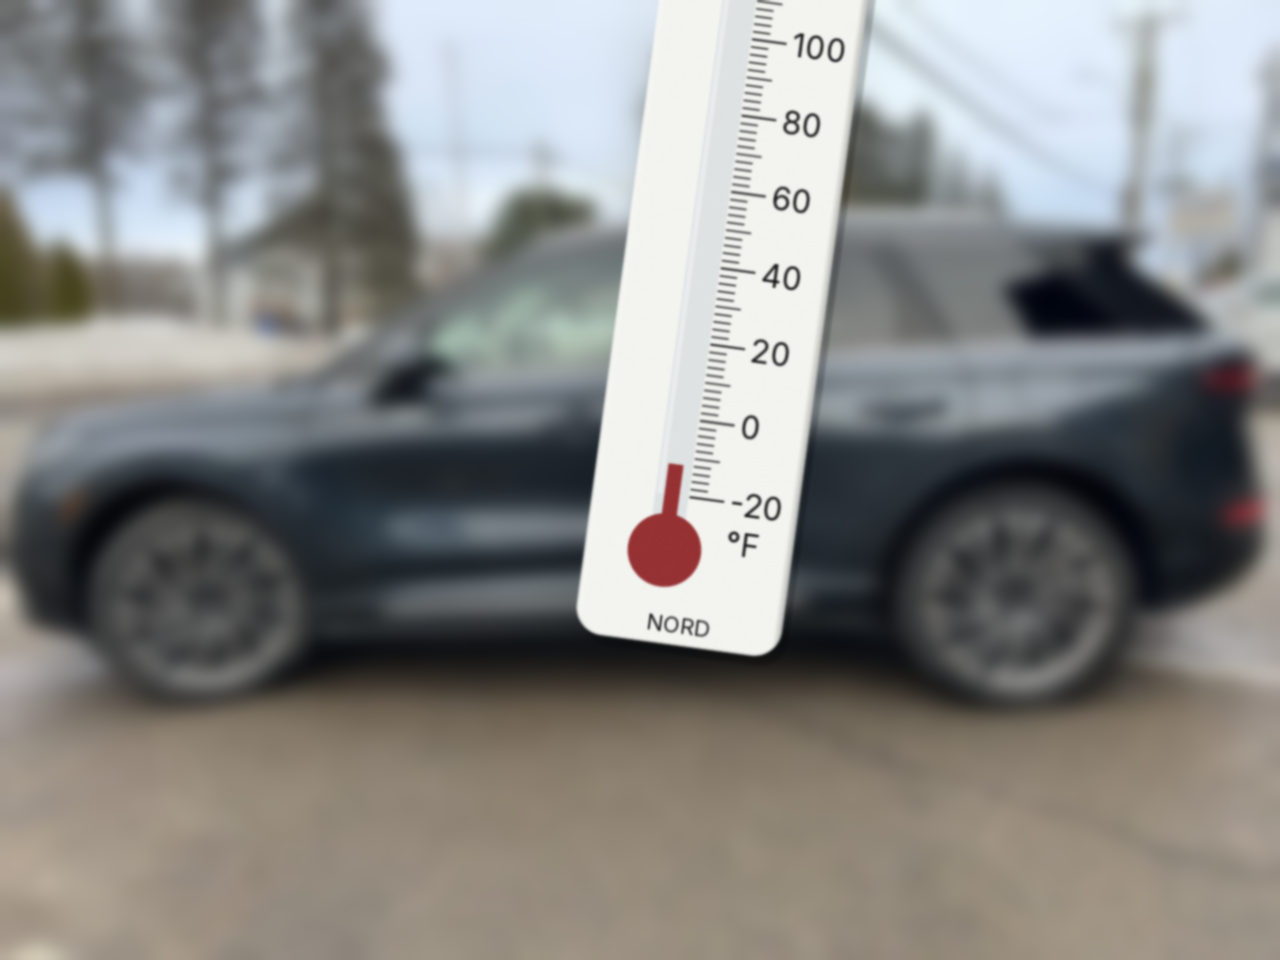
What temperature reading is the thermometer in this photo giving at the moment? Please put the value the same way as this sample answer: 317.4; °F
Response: -12; °F
